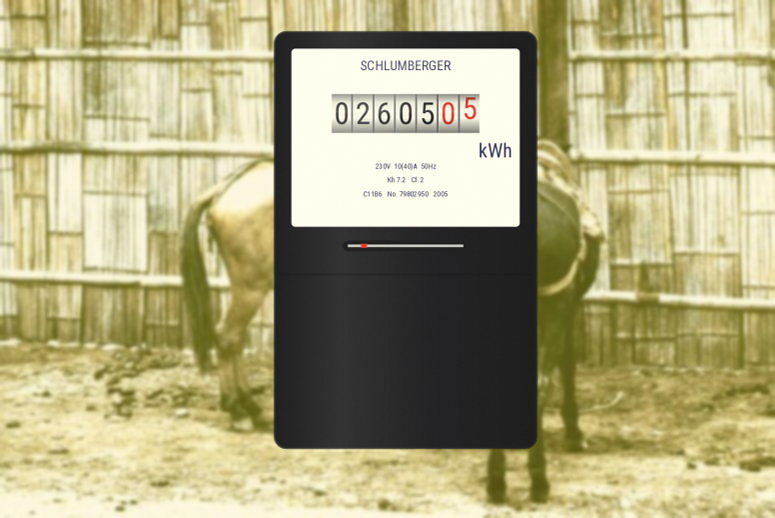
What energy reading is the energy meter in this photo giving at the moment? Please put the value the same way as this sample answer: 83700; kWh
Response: 2605.05; kWh
